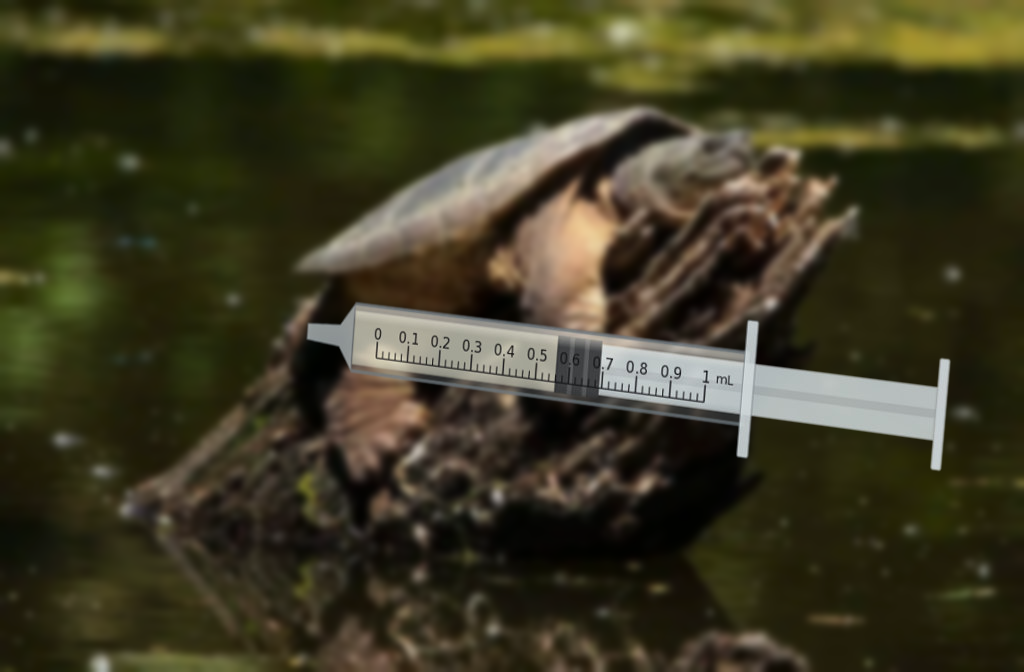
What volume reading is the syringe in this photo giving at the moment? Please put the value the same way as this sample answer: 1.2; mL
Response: 0.56; mL
